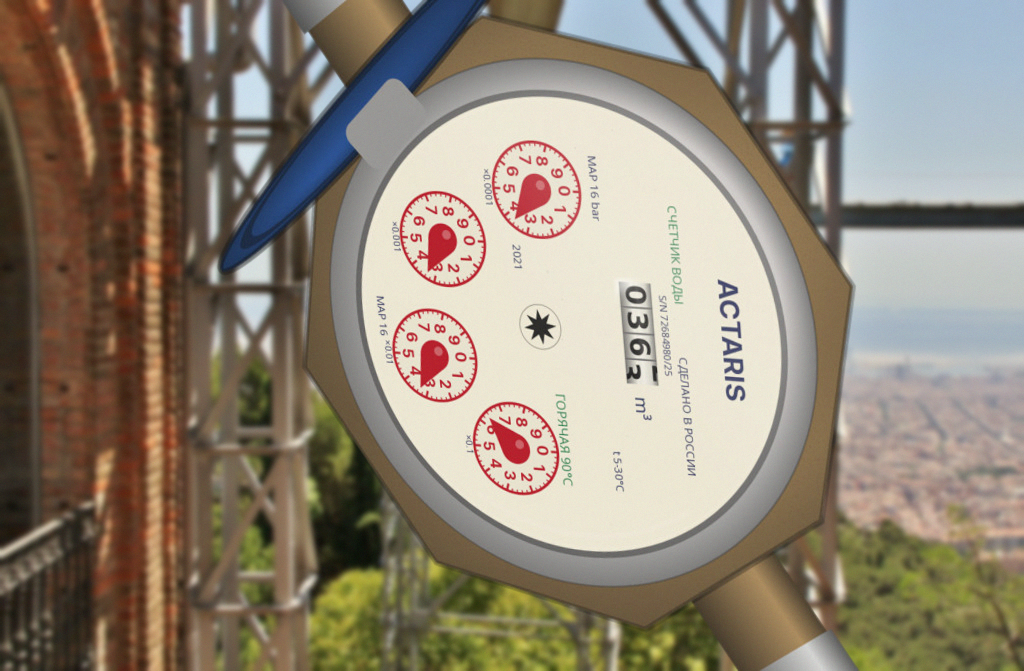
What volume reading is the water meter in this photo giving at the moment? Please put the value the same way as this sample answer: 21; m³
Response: 362.6333; m³
